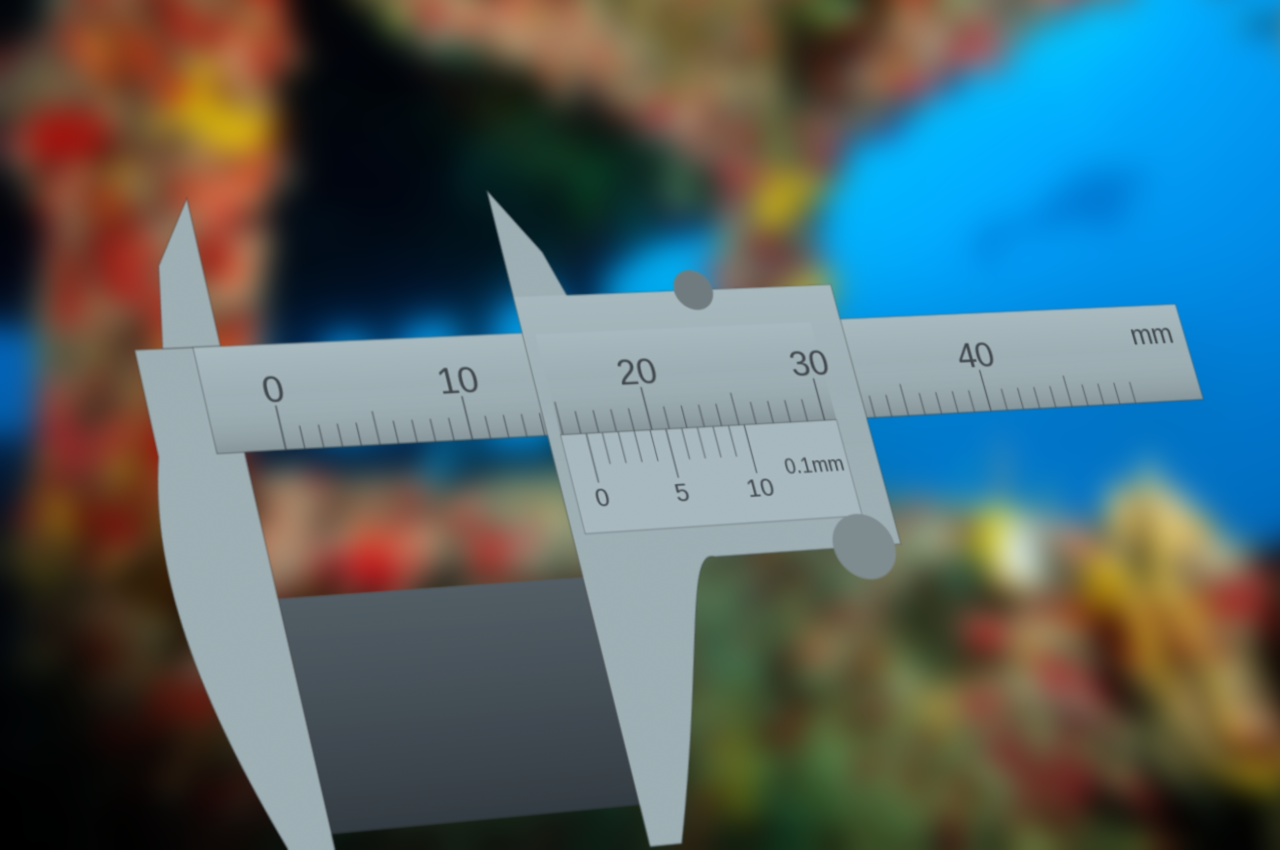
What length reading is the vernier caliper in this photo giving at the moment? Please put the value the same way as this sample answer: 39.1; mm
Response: 16.3; mm
